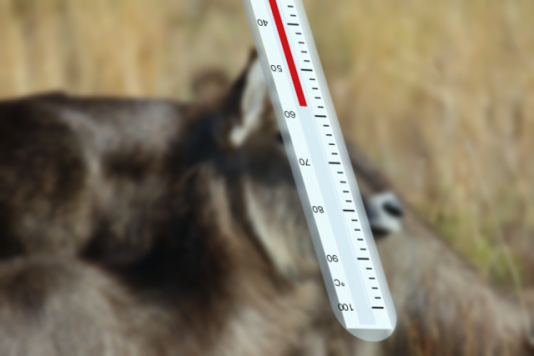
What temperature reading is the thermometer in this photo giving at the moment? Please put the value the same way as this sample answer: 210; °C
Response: 58; °C
